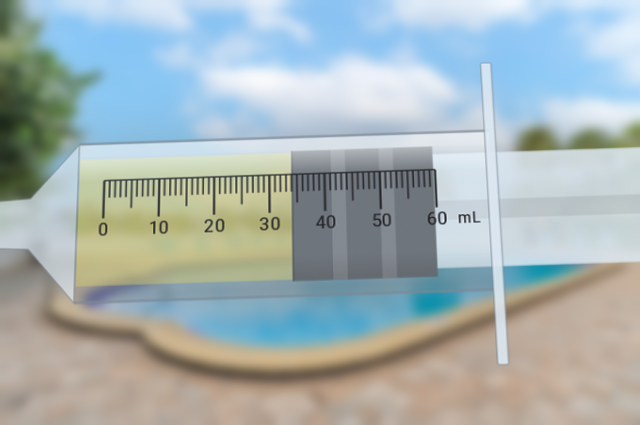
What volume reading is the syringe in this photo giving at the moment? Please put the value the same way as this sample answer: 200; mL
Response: 34; mL
